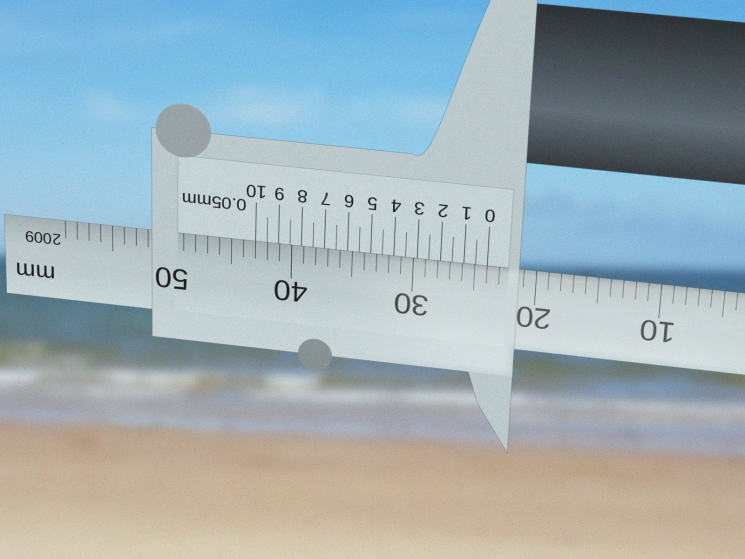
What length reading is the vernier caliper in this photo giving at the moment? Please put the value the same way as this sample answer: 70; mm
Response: 24.0; mm
